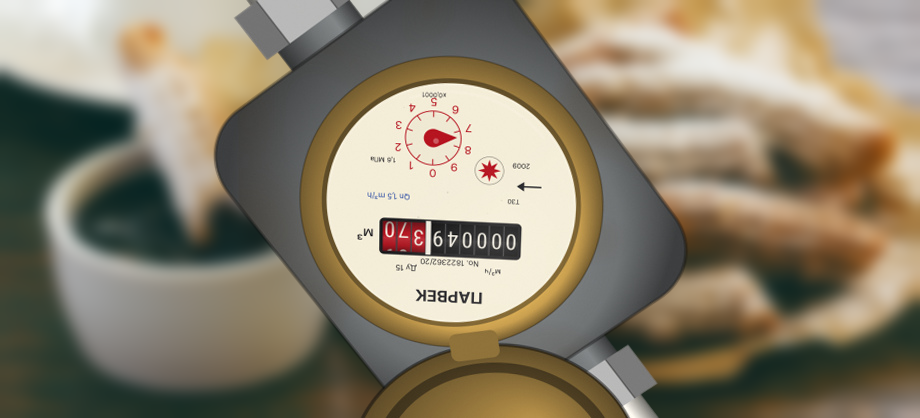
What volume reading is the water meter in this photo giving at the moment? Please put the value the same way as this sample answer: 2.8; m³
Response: 49.3697; m³
